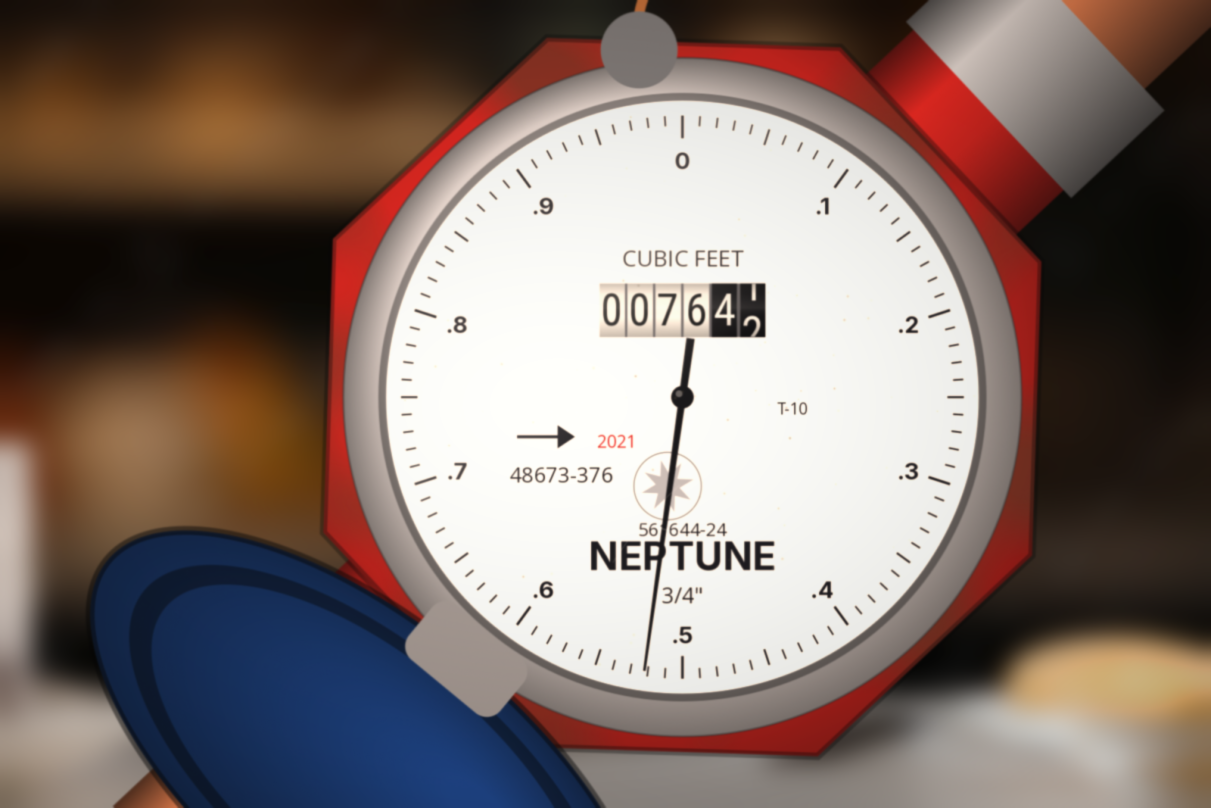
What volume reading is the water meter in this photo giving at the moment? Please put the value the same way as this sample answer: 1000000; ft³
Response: 7641.52; ft³
